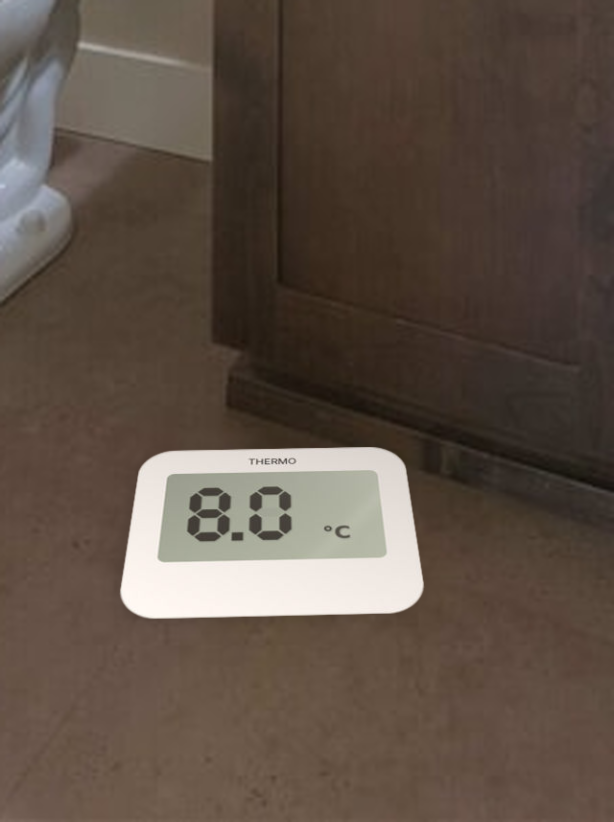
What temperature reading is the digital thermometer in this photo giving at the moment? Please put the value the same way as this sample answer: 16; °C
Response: 8.0; °C
